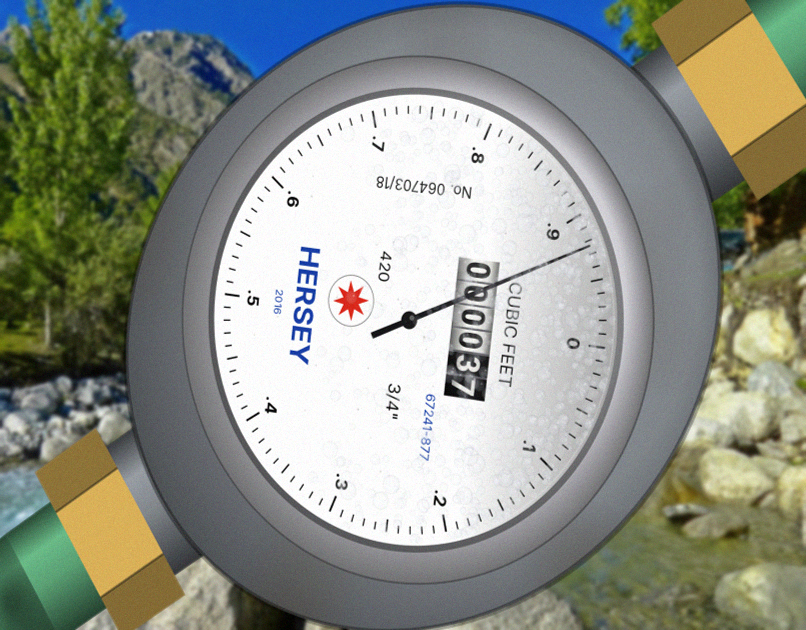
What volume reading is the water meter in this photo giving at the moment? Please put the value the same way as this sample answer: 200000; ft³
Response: 36.92; ft³
